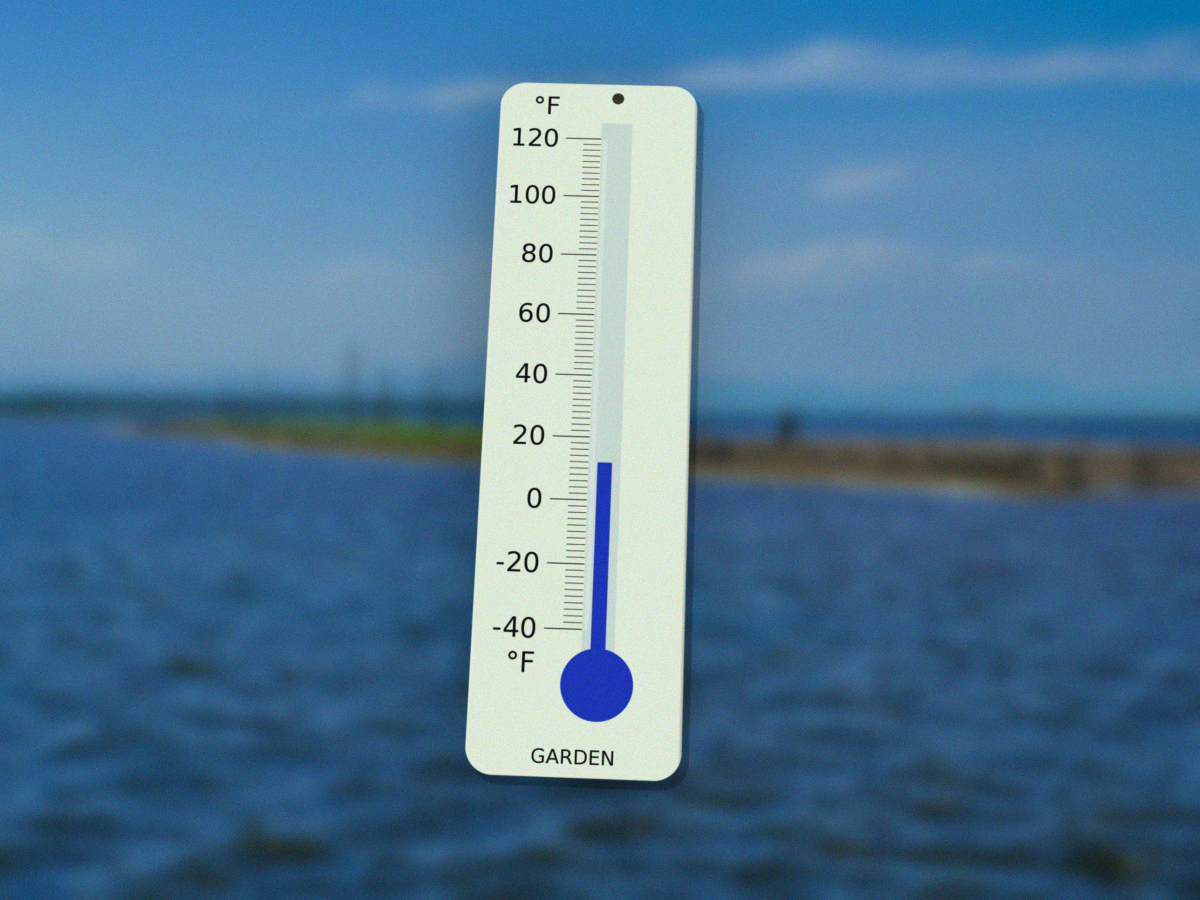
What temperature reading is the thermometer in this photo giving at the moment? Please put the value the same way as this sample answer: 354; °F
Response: 12; °F
